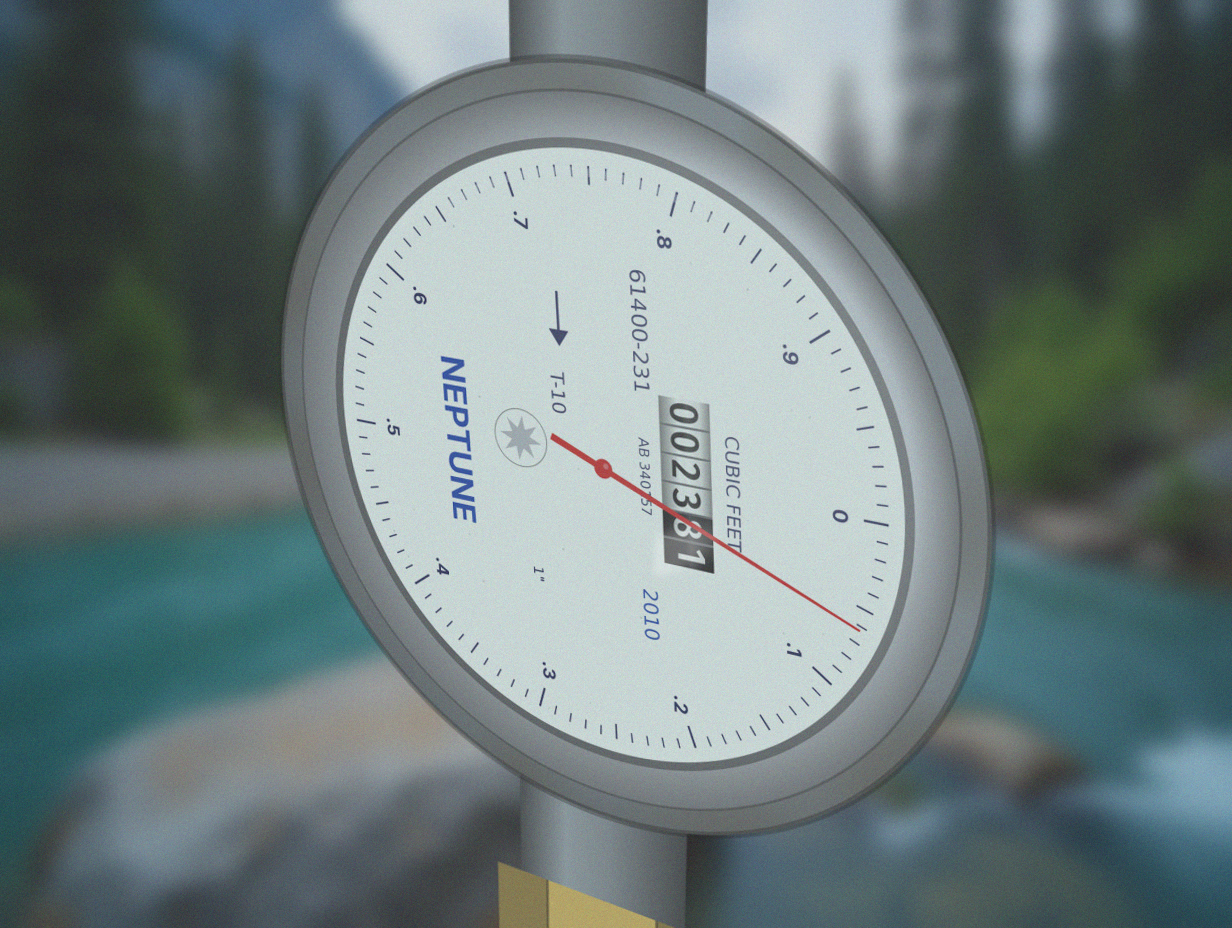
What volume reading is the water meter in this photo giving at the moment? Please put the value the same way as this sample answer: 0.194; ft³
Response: 2381.06; ft³
